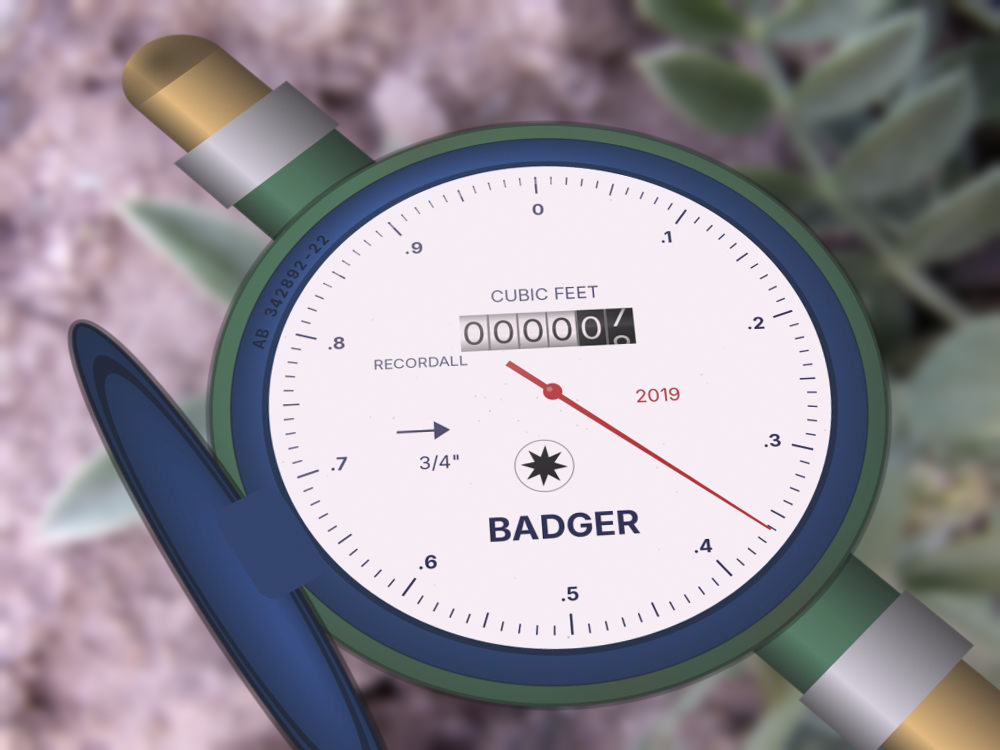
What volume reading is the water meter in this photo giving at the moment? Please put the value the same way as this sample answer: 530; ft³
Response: 7.36; ft³
